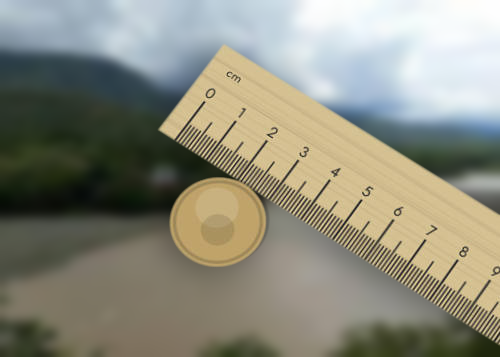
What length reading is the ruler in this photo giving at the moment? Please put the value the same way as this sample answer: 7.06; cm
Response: 2.5; cm
